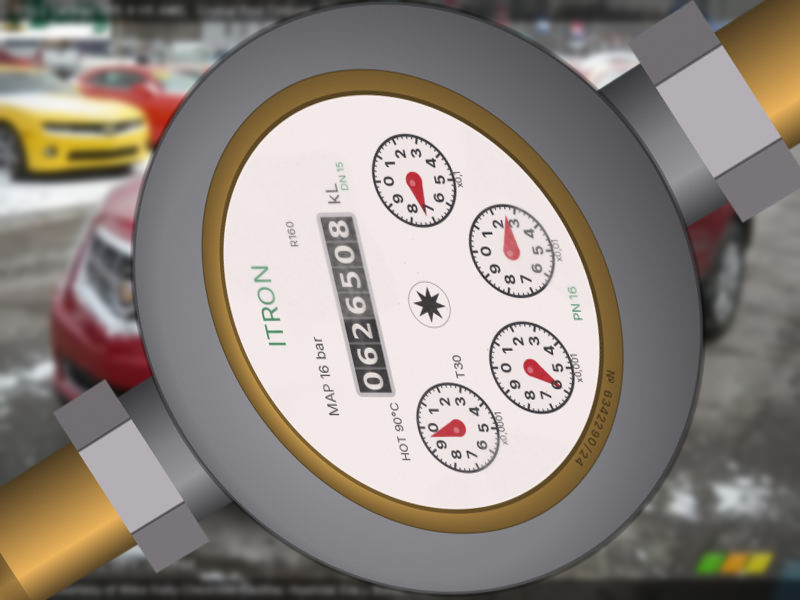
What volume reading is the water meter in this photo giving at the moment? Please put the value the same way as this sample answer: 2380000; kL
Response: 626508.7259; kL
